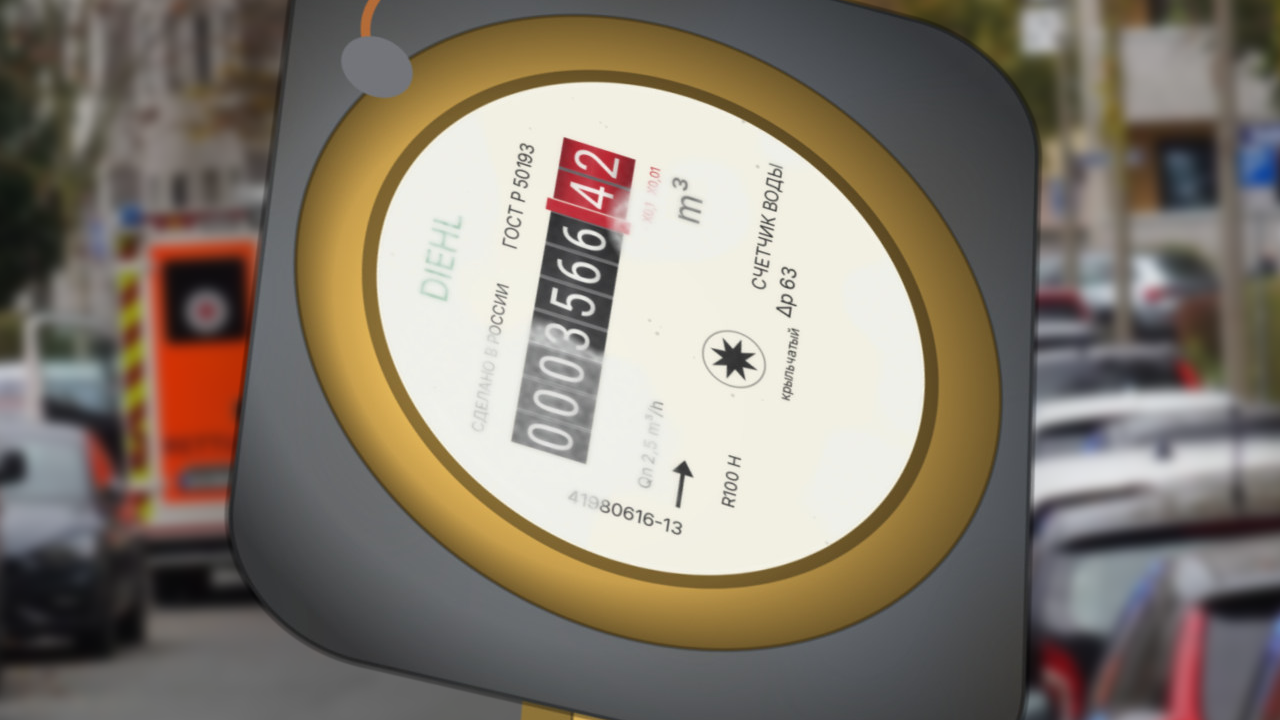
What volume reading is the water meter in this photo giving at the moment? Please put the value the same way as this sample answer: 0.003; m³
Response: 3566.42; m³
